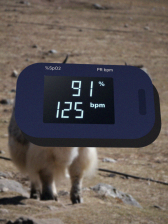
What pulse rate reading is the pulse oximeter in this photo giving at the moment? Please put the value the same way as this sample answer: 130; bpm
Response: 125; bpm
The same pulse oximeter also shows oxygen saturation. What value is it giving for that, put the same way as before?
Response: 91; %
